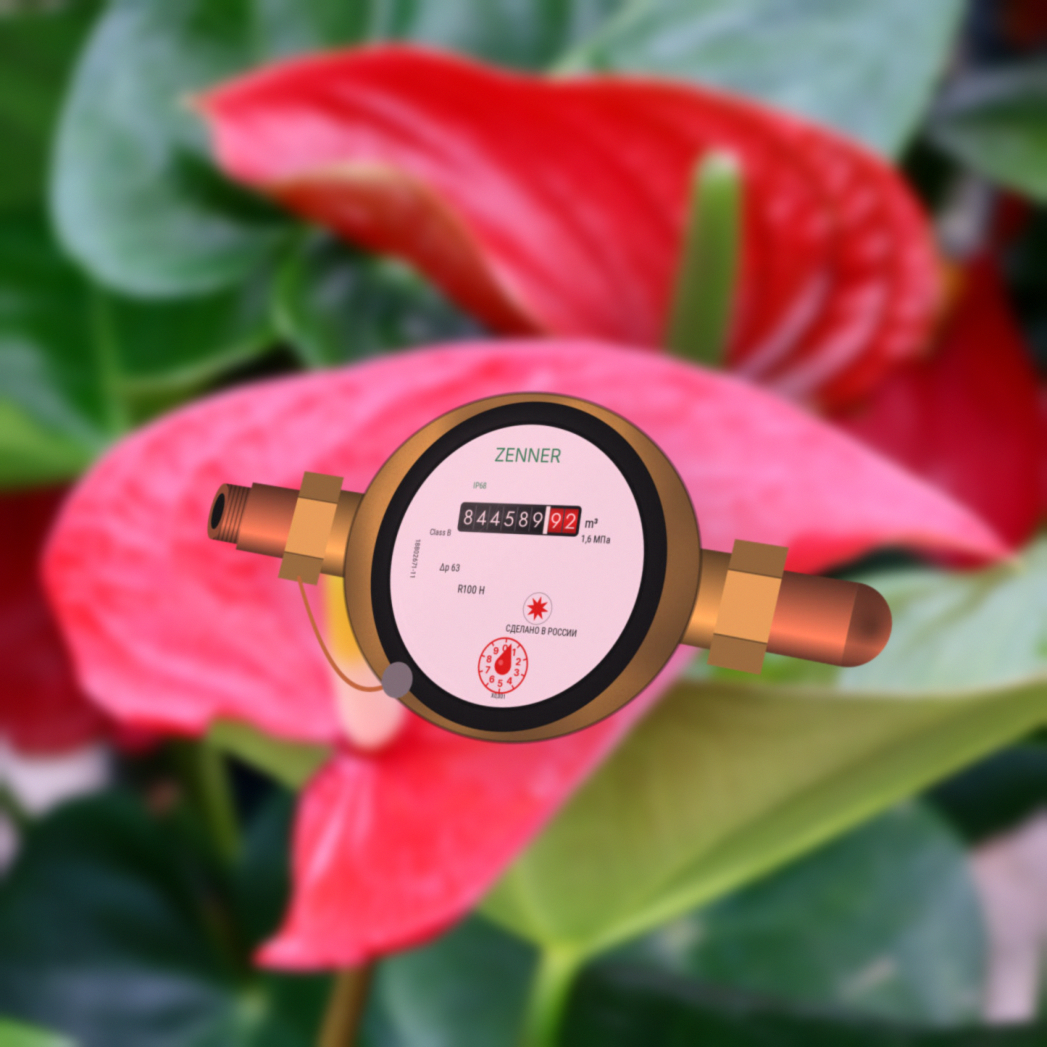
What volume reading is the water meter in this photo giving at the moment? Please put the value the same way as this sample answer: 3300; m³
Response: 844589.920; m³
